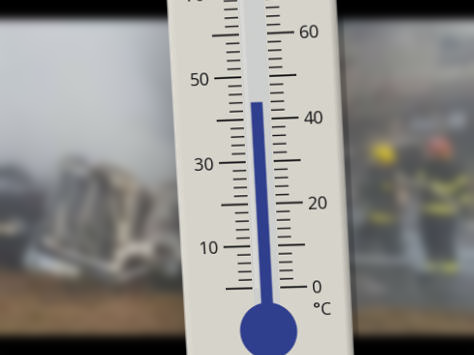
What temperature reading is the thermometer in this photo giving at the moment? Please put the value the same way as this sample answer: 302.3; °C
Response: 44; °C
